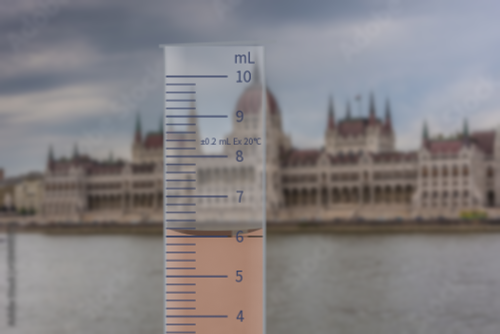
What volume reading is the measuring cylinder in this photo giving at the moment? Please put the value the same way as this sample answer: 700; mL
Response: 6; mL
